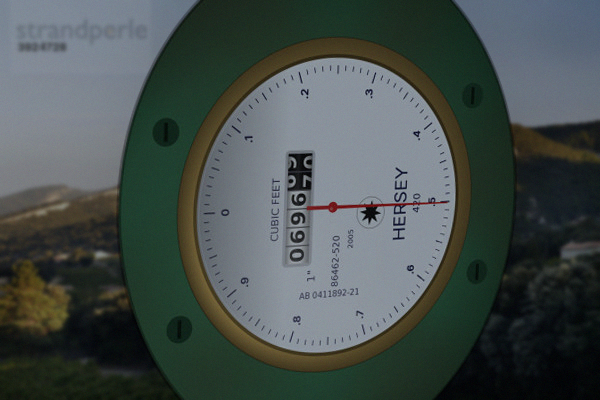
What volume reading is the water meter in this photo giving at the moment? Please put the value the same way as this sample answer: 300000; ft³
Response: 69669.50; ft³
